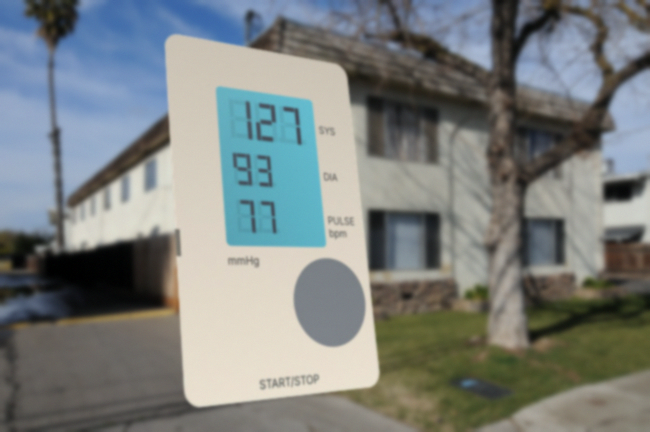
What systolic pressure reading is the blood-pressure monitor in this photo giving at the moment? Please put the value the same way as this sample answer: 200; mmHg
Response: 127; mmHg
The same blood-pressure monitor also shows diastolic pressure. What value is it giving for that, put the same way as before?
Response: 93; mmHg
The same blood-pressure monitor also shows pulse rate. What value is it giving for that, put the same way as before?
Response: 77; bpm
